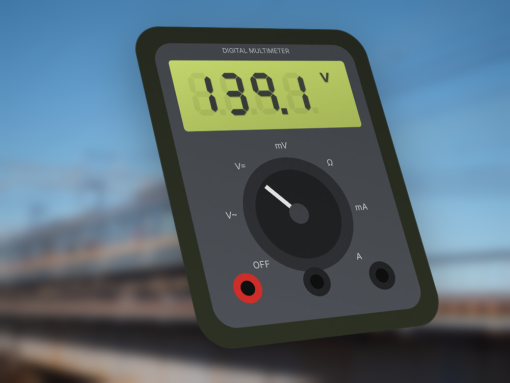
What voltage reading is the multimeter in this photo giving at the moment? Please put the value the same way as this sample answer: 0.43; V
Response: 139.1; V
